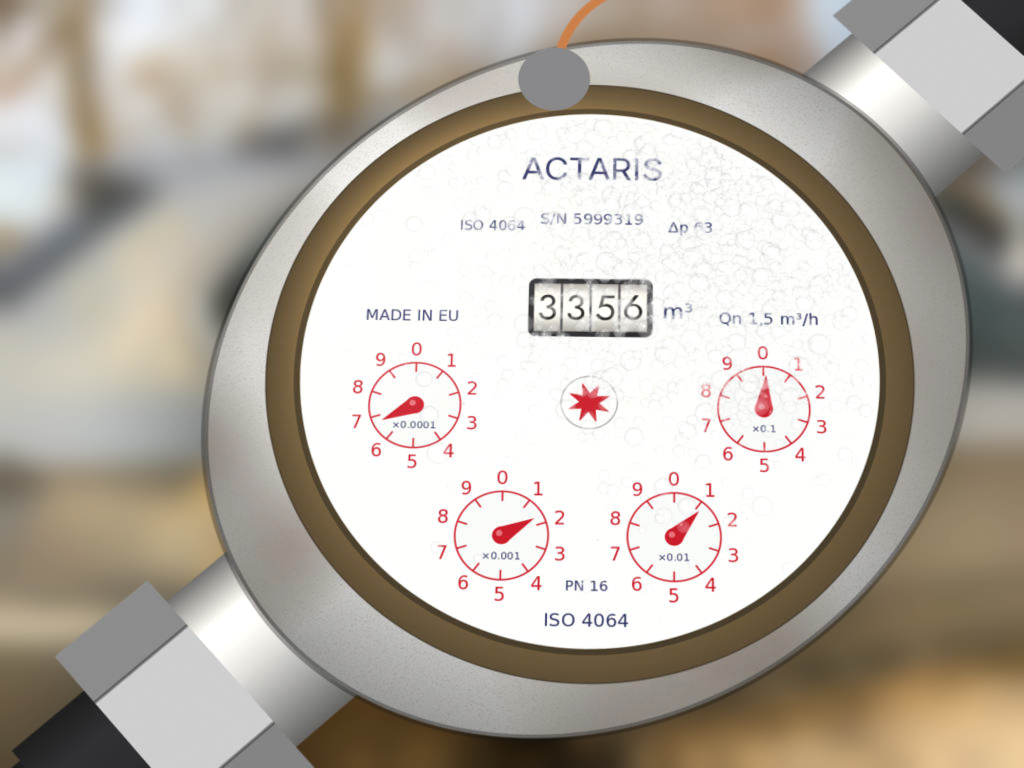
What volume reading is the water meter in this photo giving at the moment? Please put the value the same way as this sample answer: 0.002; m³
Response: 3356.0116; m³
